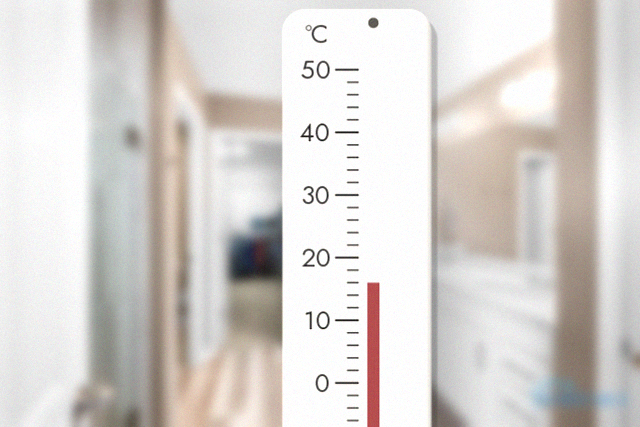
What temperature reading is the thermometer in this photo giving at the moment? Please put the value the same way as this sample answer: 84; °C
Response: 16; °C
